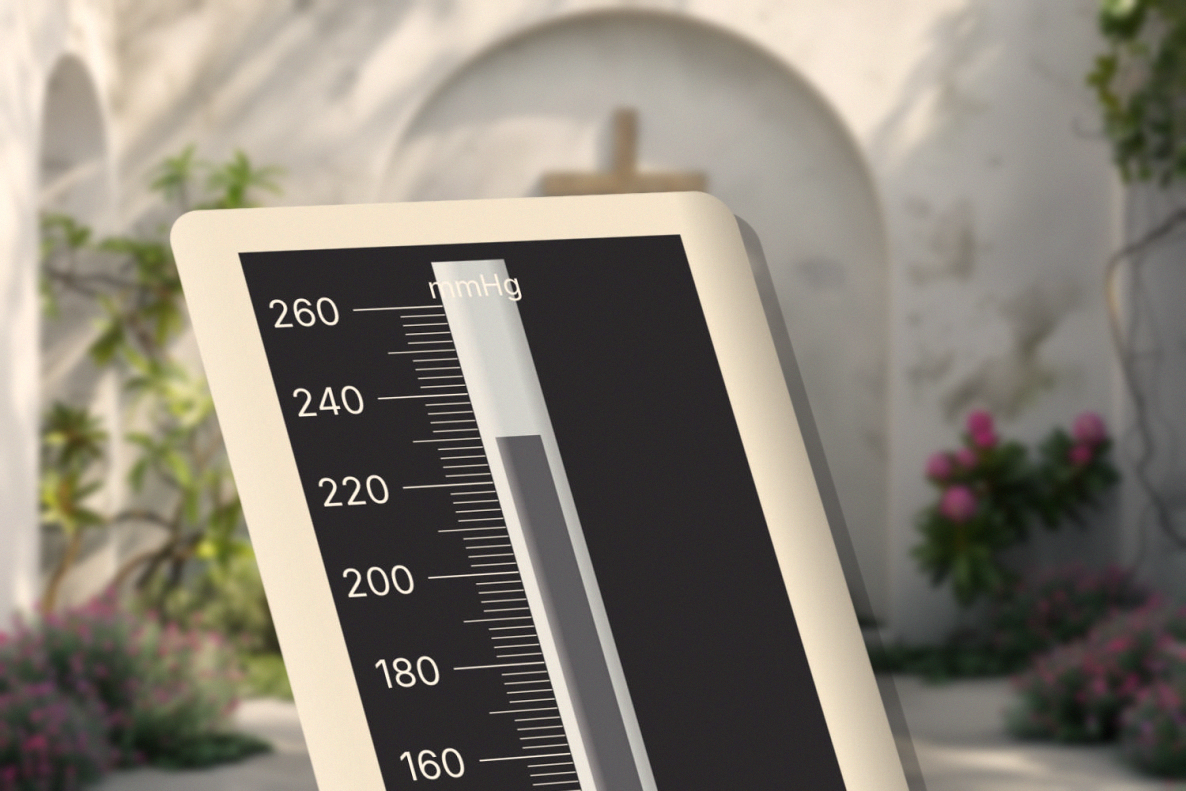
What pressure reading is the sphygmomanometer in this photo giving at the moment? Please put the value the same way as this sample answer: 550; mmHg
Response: 230; mmHg
